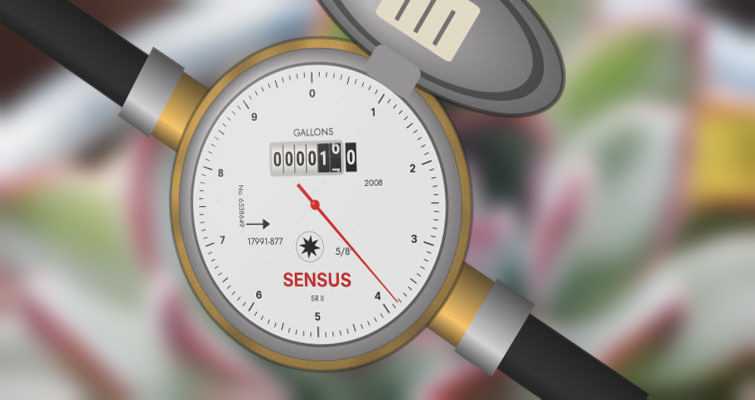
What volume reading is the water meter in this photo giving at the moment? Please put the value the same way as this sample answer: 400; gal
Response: 163.8; gal
